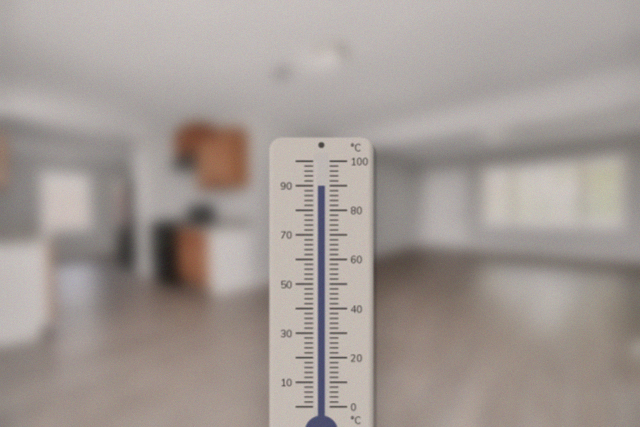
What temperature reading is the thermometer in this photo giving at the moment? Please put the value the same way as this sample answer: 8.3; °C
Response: 90; °C
